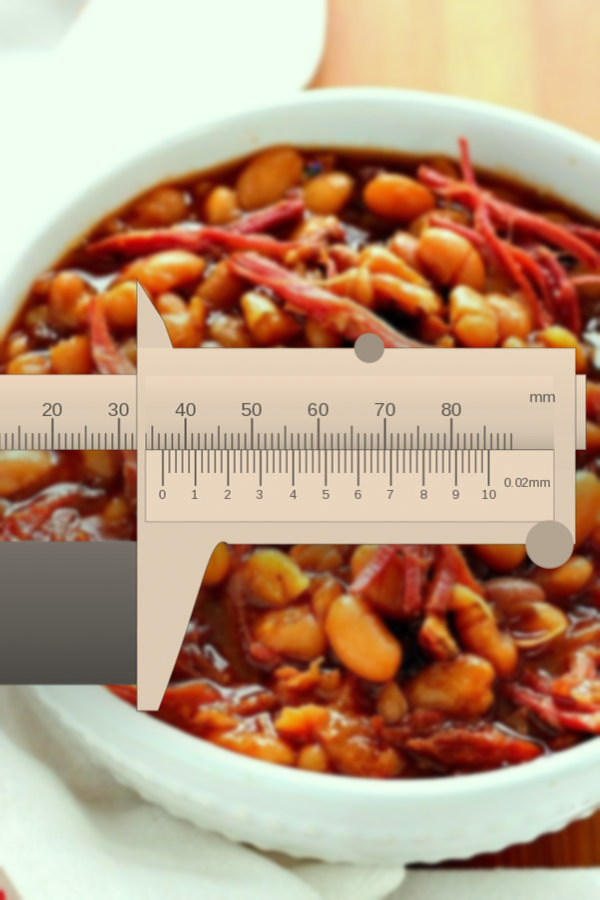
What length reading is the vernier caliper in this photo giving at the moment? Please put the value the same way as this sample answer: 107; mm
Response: 36.6; mm
